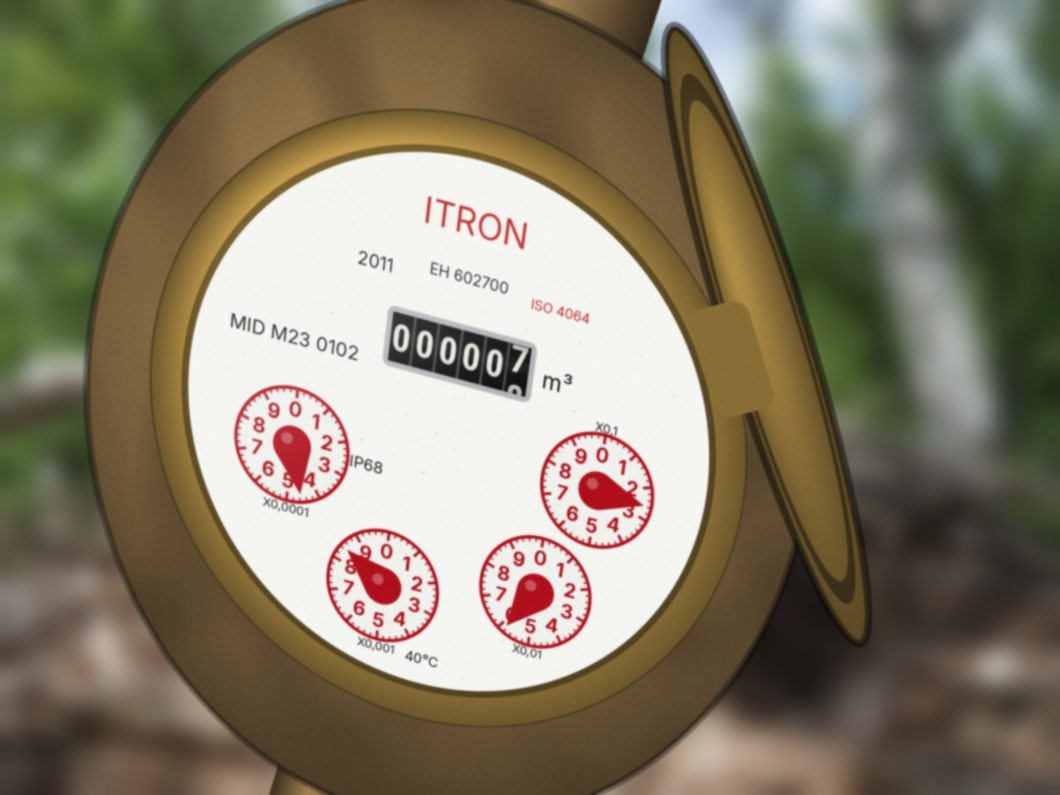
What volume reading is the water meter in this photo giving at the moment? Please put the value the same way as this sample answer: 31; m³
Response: 7.2584; m³
